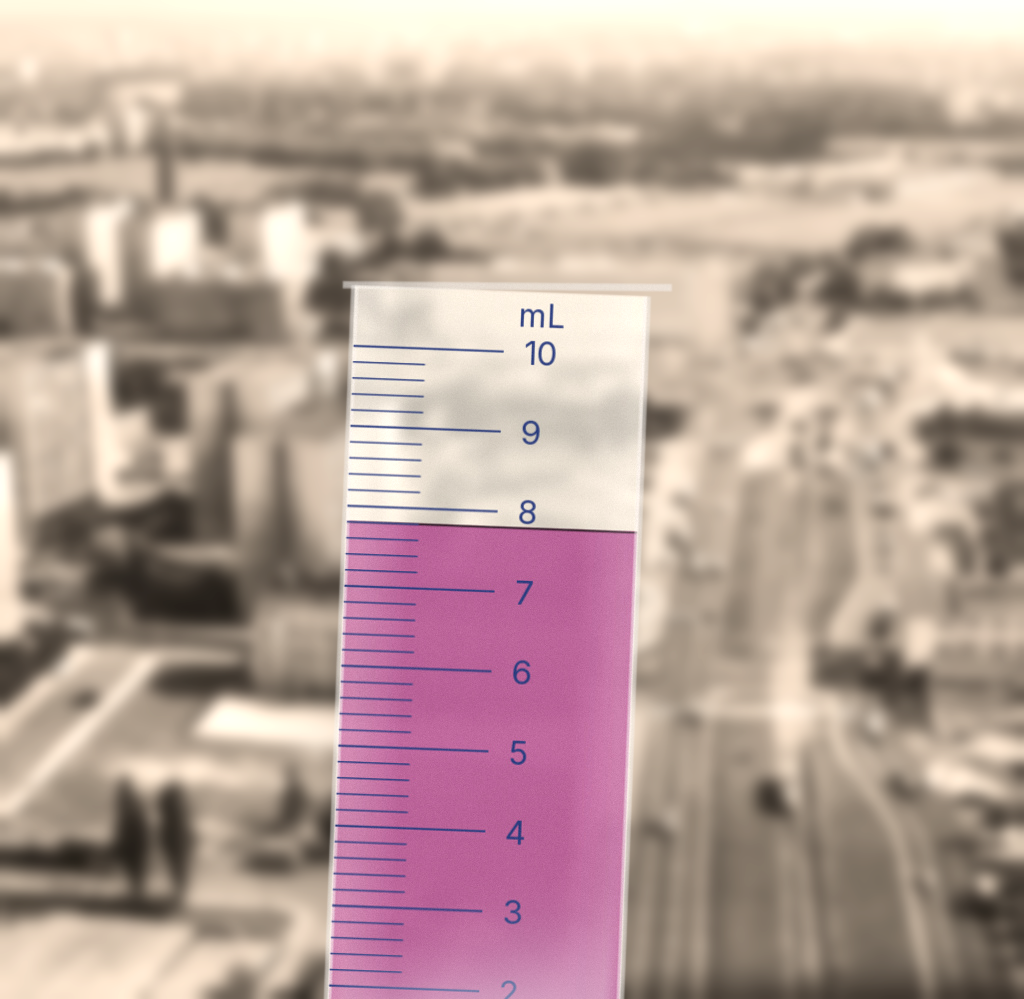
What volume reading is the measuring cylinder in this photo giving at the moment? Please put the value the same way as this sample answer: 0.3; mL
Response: 7.8; mL
